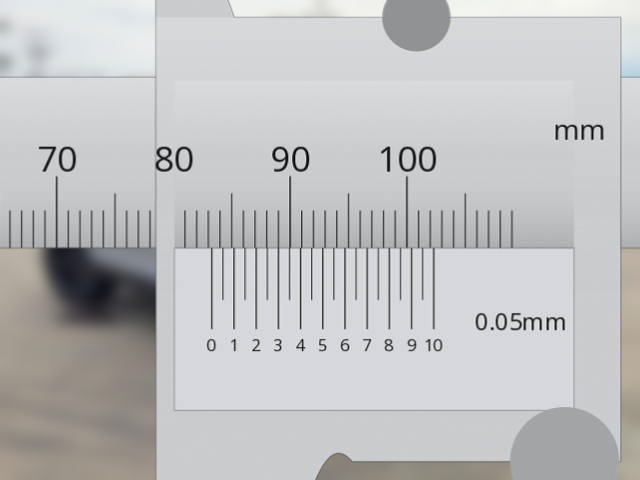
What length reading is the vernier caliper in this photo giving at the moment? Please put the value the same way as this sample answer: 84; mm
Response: 83.3; mm
